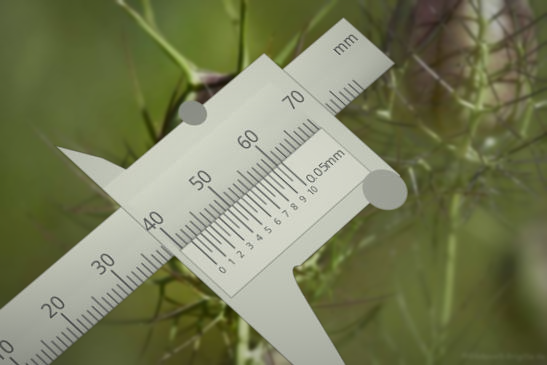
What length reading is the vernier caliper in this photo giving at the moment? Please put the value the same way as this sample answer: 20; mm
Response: 41.8; mm
